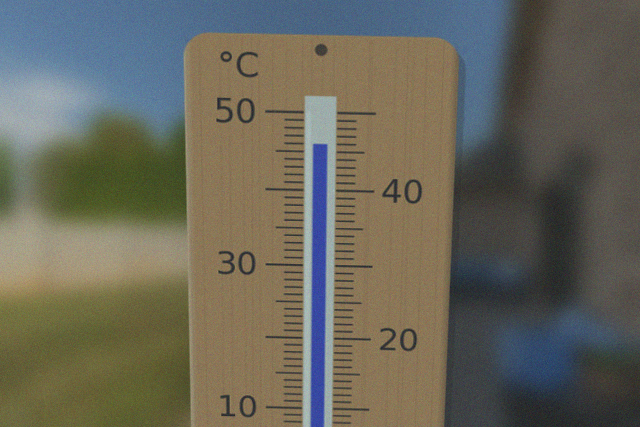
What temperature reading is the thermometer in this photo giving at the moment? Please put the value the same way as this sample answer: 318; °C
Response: 46; °C
